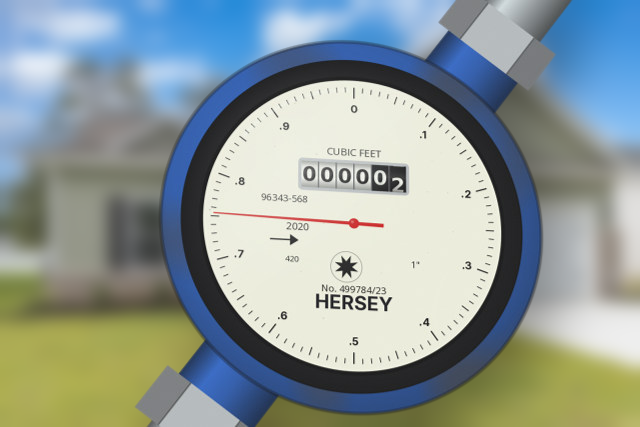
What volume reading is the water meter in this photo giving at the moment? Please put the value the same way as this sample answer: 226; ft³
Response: 1.75; ft³
